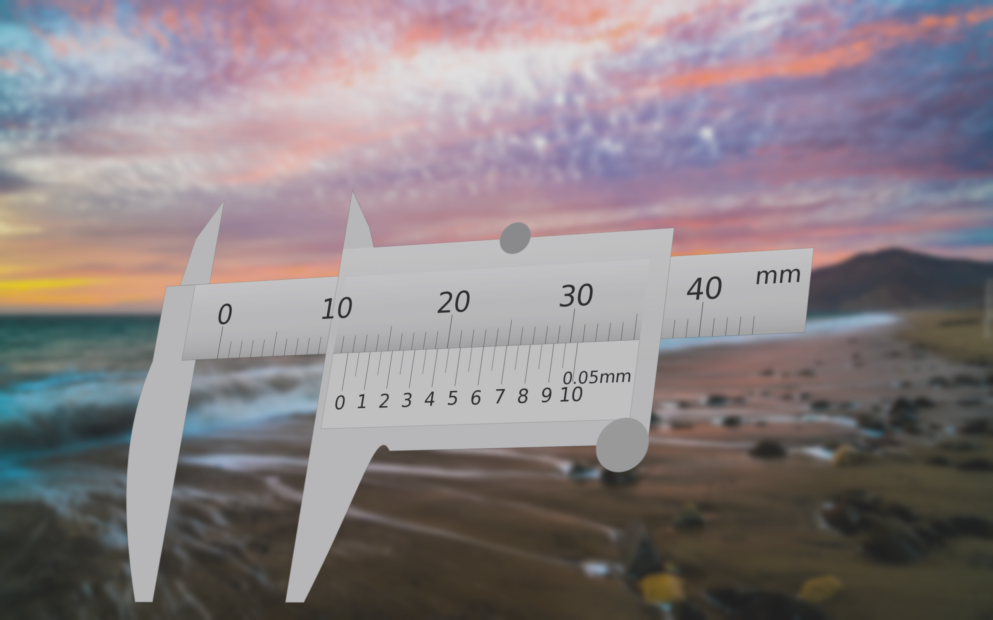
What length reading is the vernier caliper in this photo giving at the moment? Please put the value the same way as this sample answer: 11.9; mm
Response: 11.6; mm
